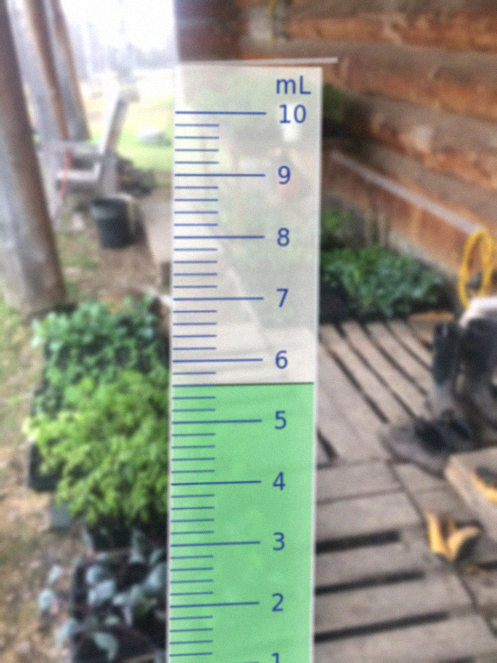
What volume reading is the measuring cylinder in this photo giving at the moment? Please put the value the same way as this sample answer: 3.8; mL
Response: 5.6; mL
